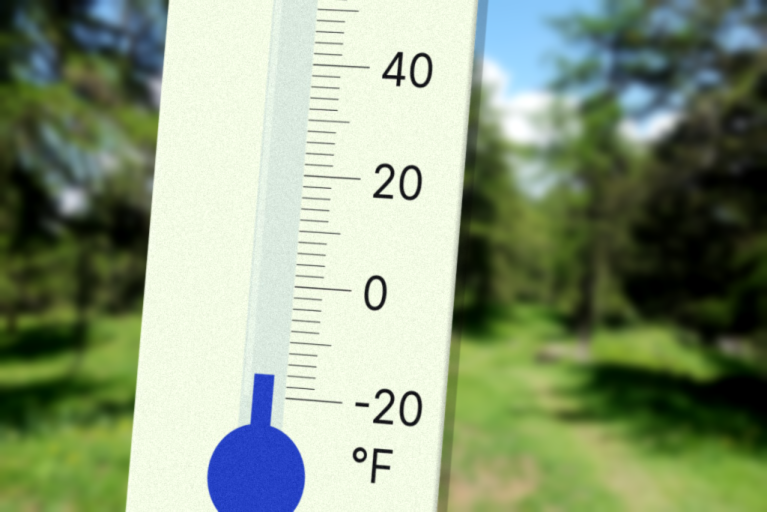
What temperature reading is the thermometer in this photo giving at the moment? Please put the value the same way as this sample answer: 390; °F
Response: -16; °F
